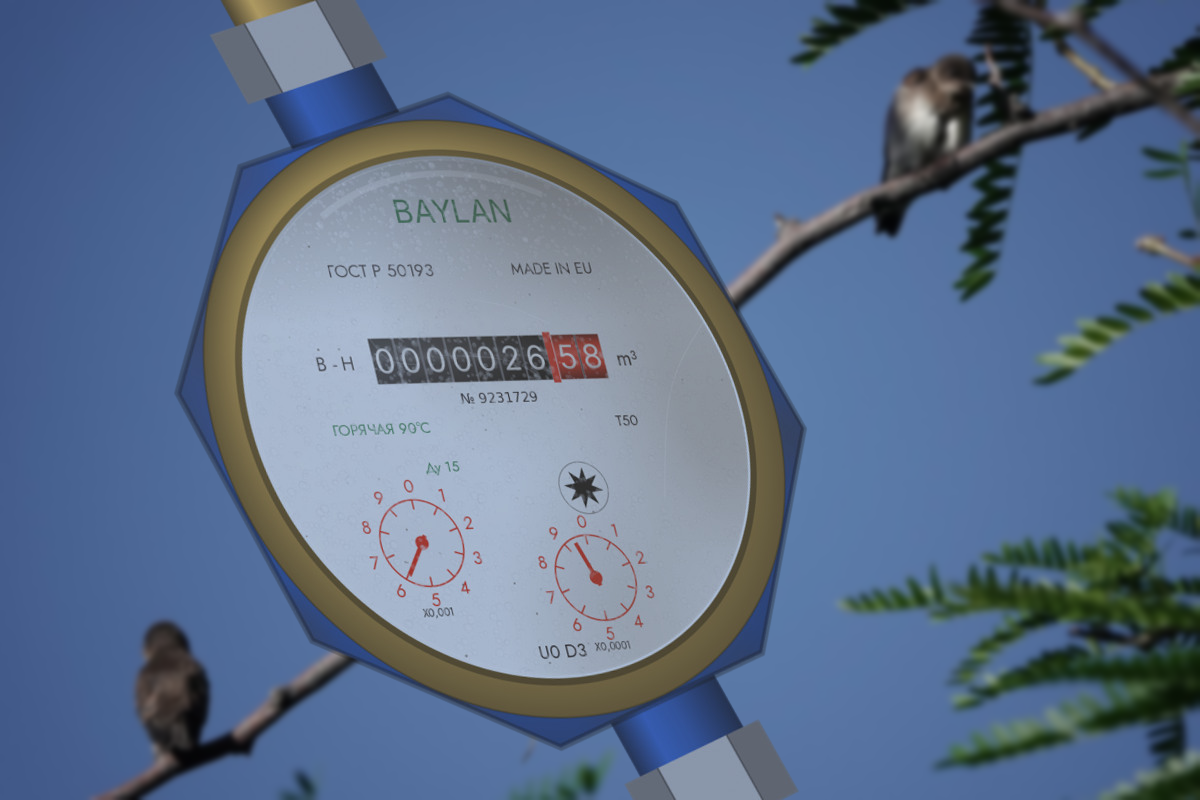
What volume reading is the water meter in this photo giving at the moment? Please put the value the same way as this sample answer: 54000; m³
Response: 26.5859; m³
